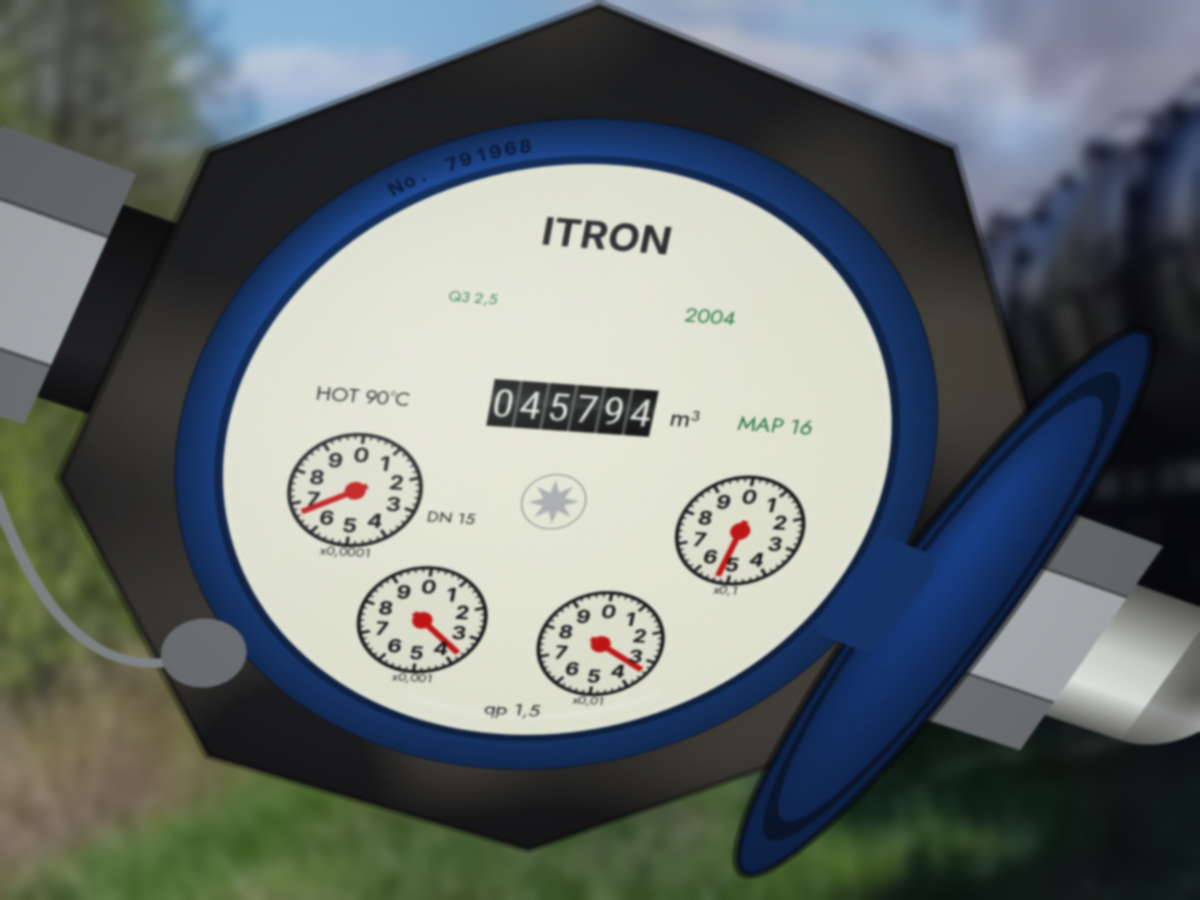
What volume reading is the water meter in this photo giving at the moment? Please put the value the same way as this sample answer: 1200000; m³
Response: 45794.5336; m³
